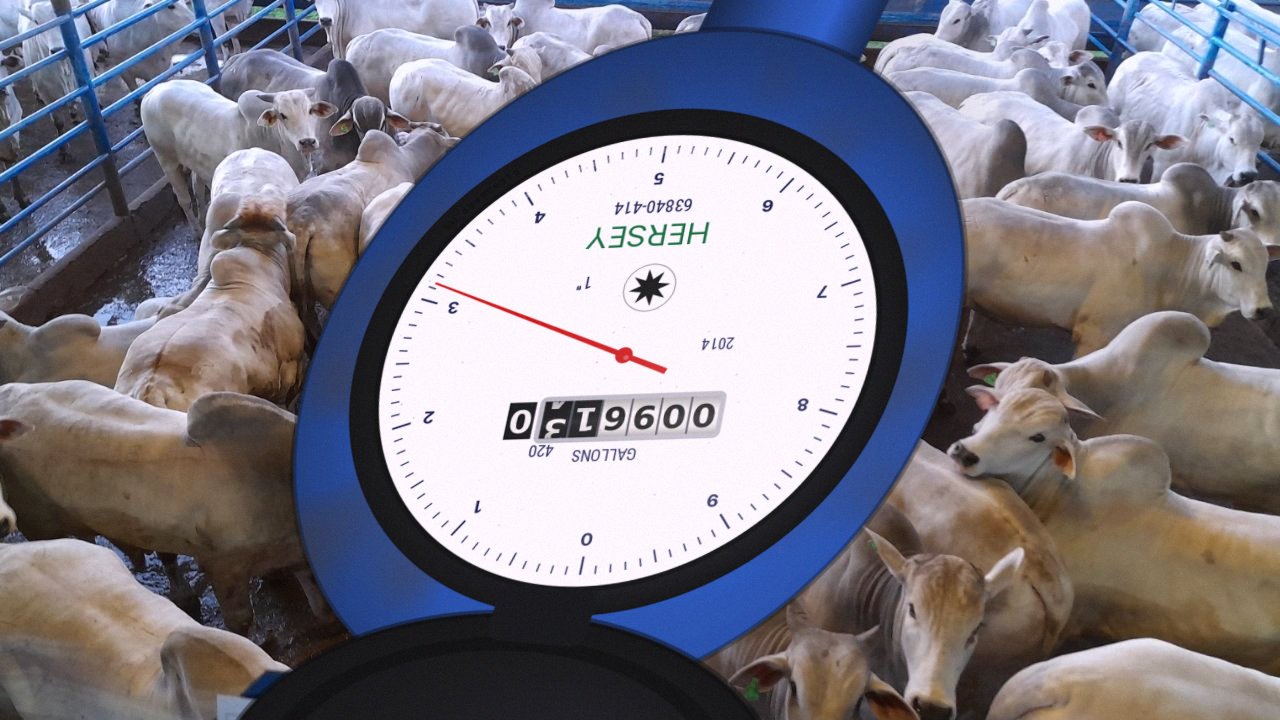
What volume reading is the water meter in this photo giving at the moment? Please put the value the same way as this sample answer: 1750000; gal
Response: 96133.1; gal
